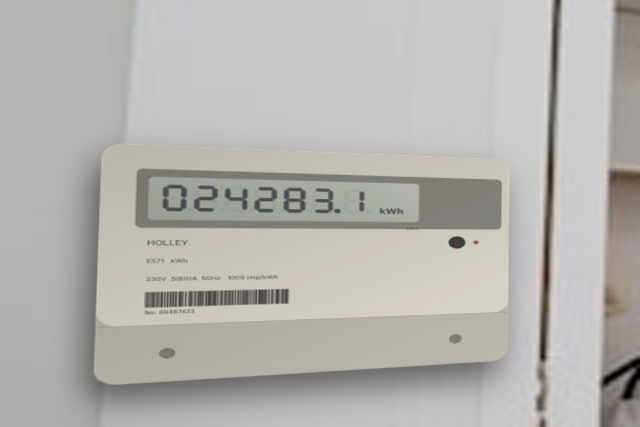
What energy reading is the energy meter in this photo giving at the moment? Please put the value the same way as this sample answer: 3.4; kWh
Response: 24283.1; kWh
